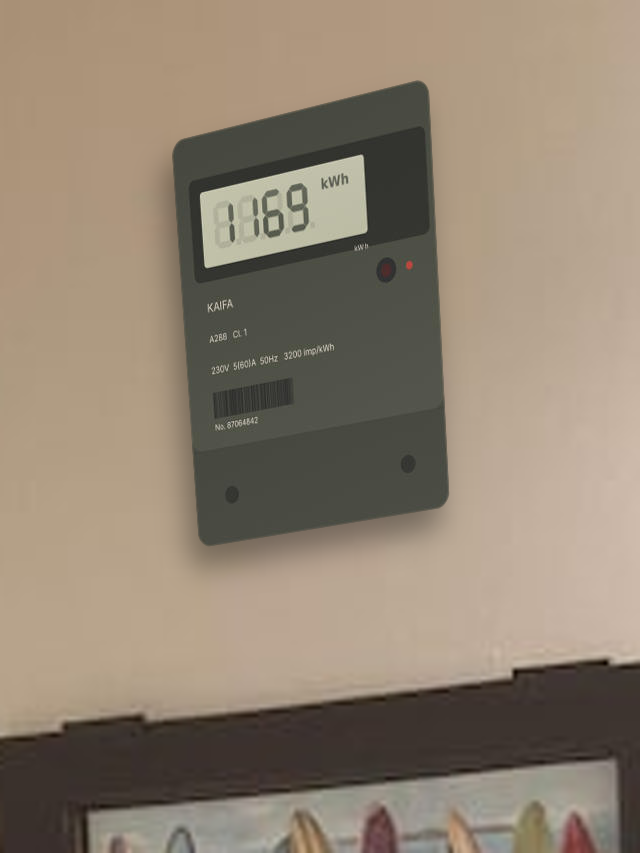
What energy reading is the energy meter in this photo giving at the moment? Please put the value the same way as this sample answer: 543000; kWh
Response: 1169; kWh
